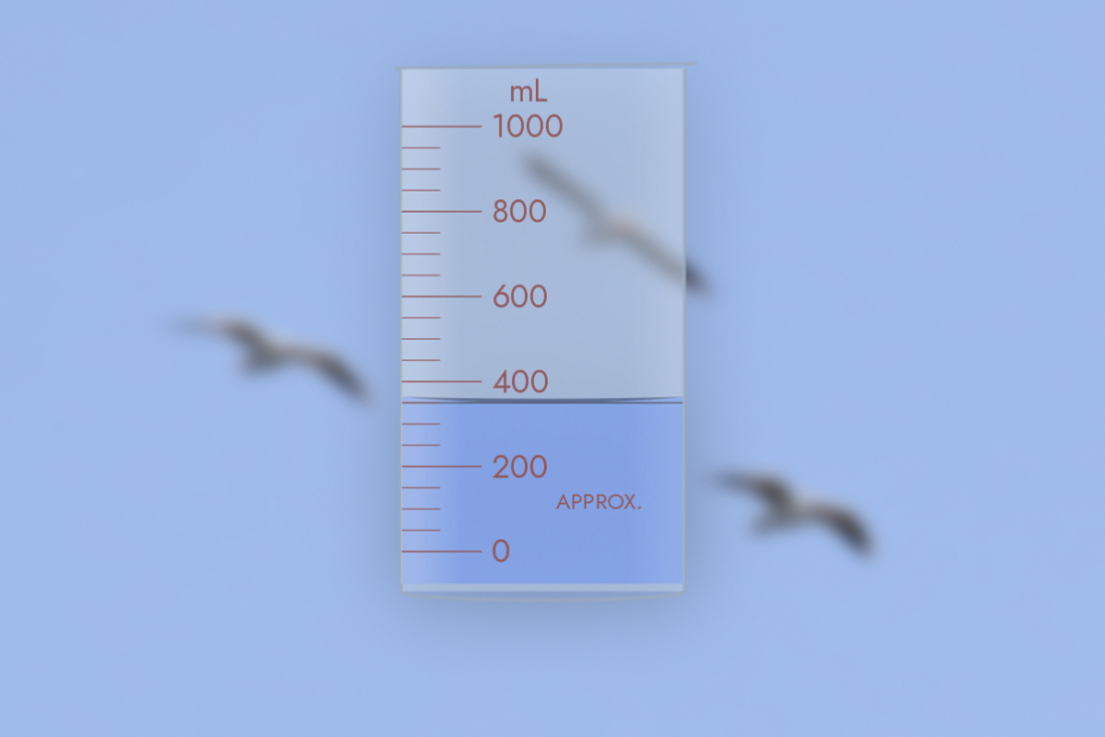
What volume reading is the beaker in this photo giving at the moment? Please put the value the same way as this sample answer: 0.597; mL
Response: 350; mL
